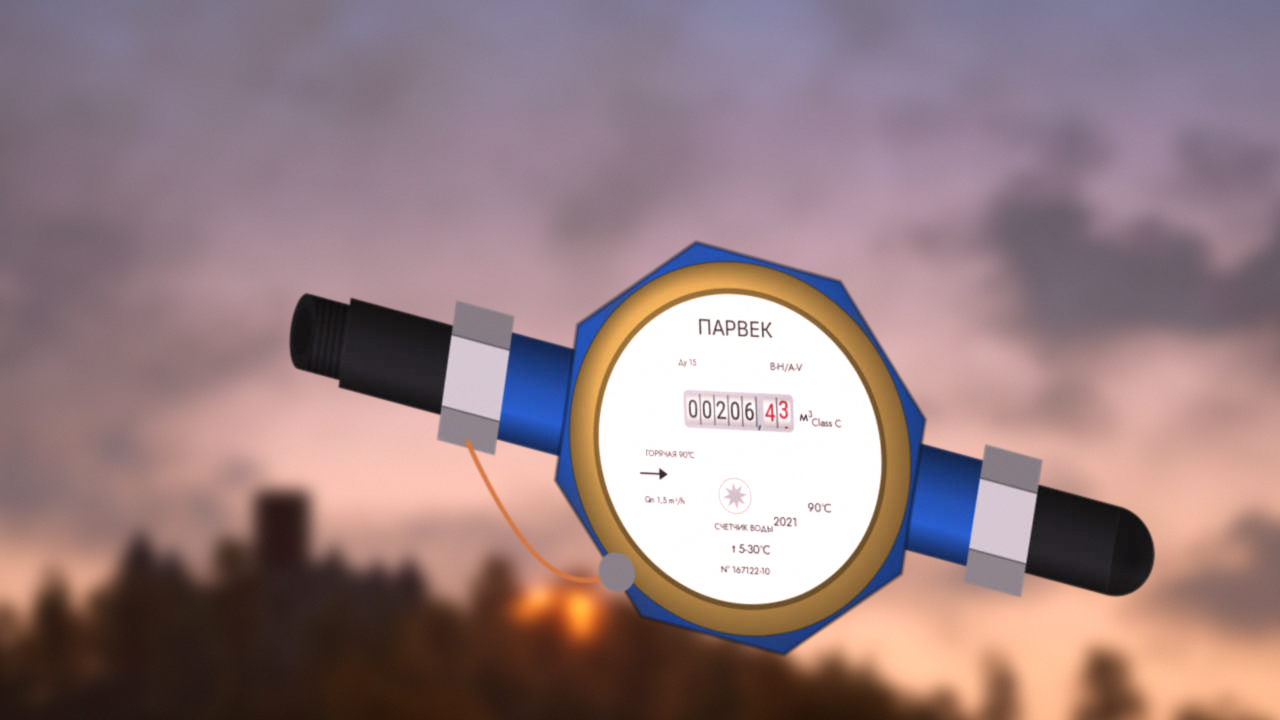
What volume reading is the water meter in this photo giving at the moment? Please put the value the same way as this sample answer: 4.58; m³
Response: 206.43; m³
